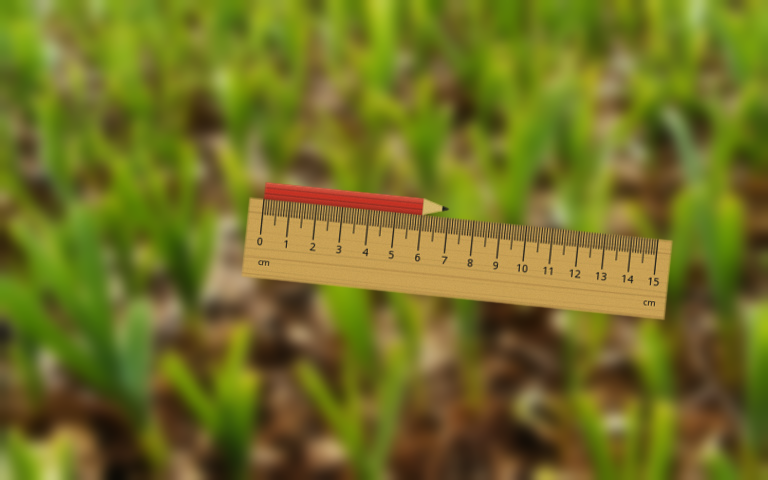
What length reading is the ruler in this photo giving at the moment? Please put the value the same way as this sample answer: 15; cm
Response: 7; cm
